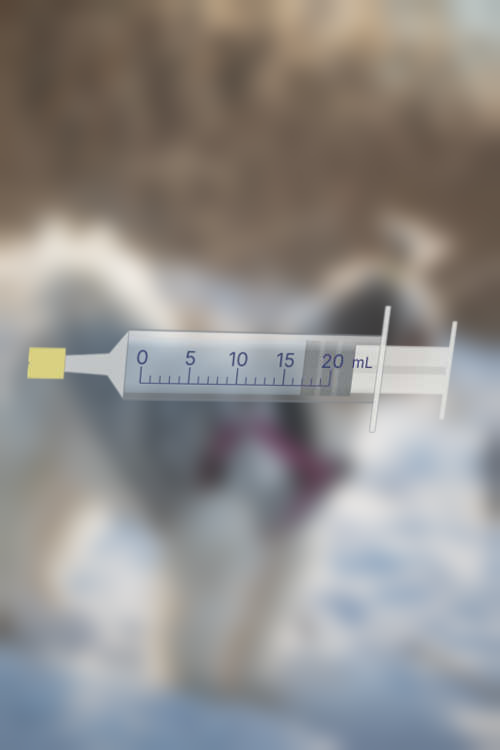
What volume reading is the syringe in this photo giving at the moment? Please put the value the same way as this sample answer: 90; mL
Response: 17; mL
